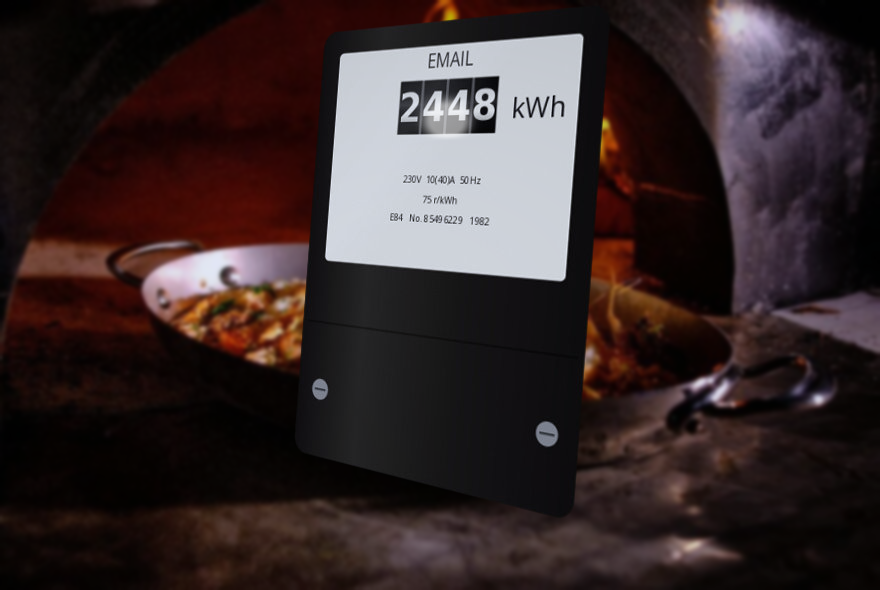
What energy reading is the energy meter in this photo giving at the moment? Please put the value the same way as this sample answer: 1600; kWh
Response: 2448; kWh
